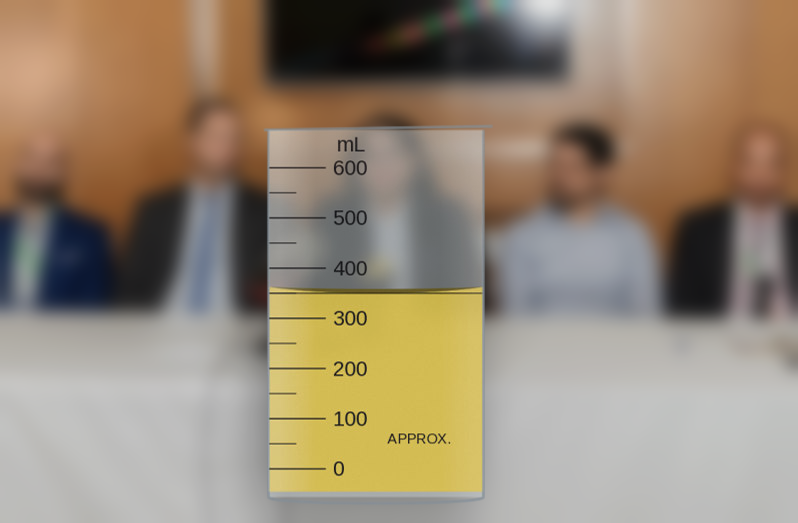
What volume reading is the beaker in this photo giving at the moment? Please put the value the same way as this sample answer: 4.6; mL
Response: 350; mL
